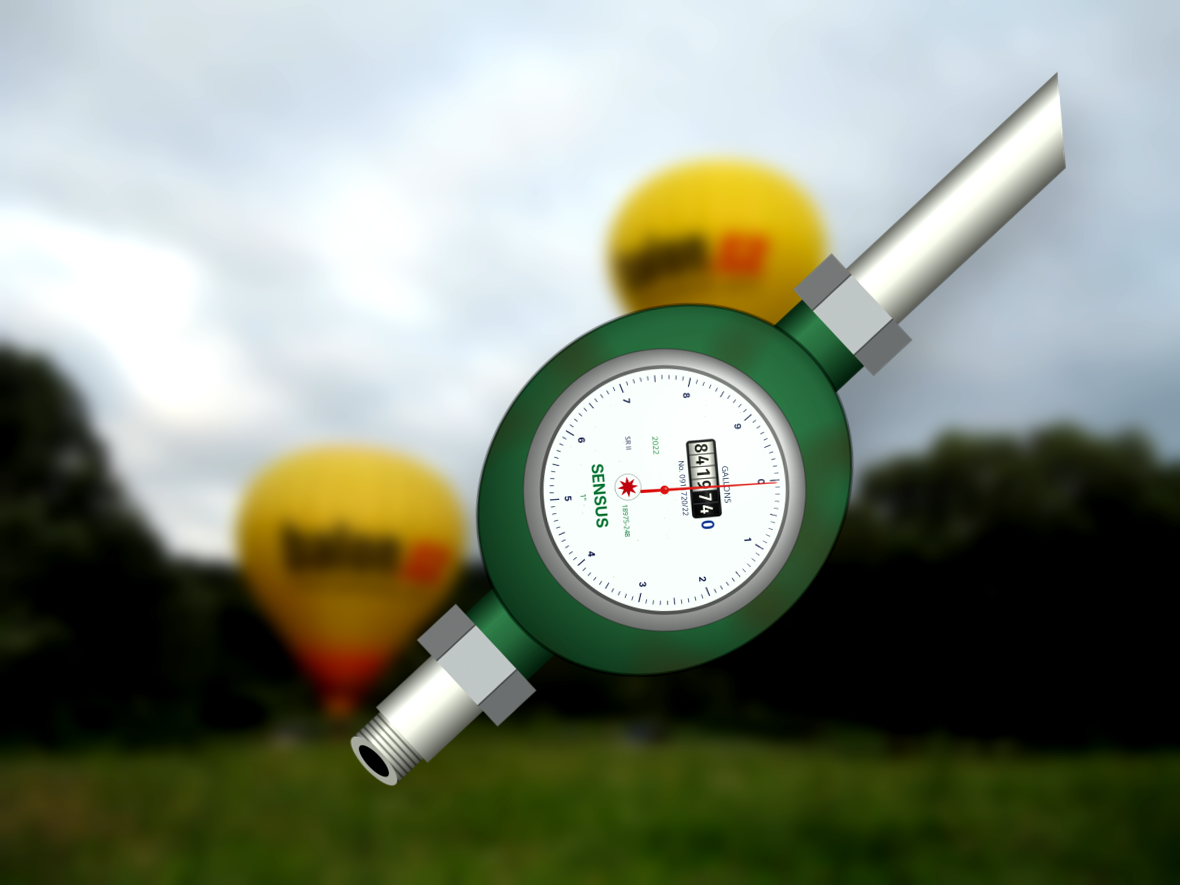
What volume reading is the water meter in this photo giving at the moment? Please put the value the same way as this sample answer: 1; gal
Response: 8419740.0; gal
